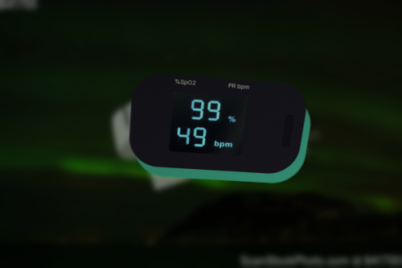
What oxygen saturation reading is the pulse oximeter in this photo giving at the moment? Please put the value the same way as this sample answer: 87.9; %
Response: 99; %
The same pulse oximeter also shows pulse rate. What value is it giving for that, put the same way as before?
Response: 49; bpm
